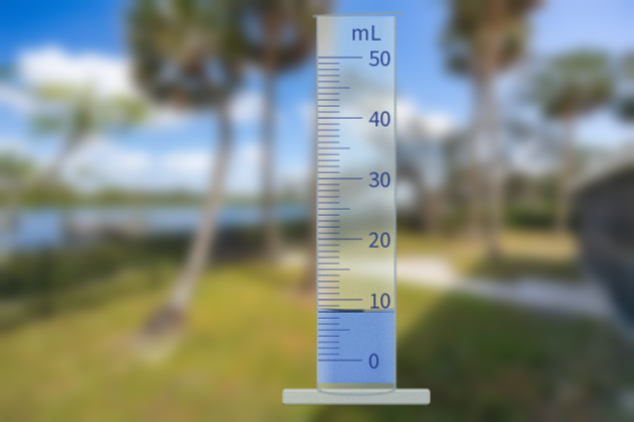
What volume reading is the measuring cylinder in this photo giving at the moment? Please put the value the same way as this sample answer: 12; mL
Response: 8; mL
